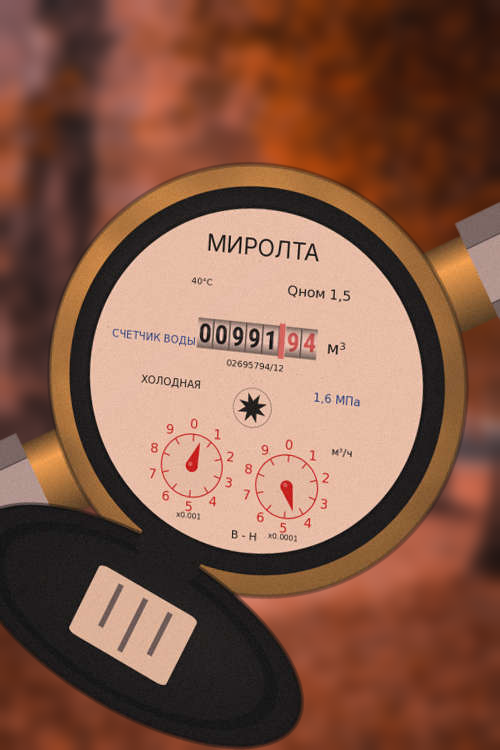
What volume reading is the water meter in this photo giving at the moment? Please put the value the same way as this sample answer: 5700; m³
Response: 991.9404; m³
